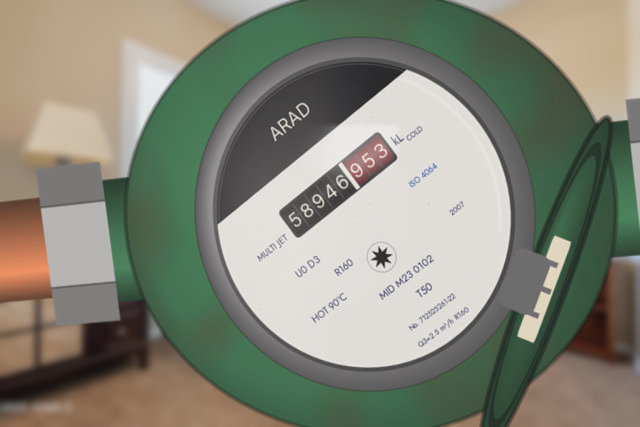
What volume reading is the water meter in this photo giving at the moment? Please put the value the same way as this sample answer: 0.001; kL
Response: 58946.953; kL
